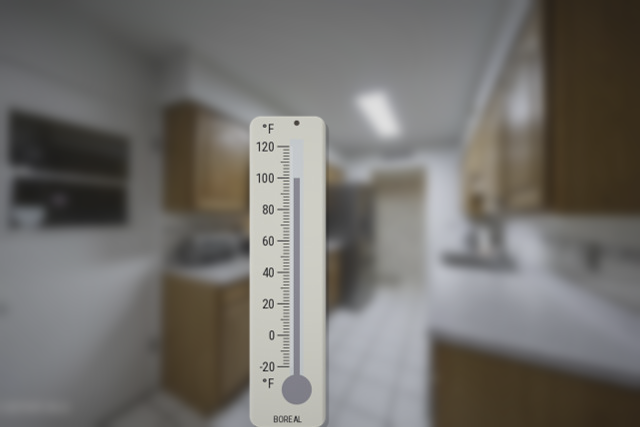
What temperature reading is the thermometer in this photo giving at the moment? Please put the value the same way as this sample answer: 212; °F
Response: 100; °F
